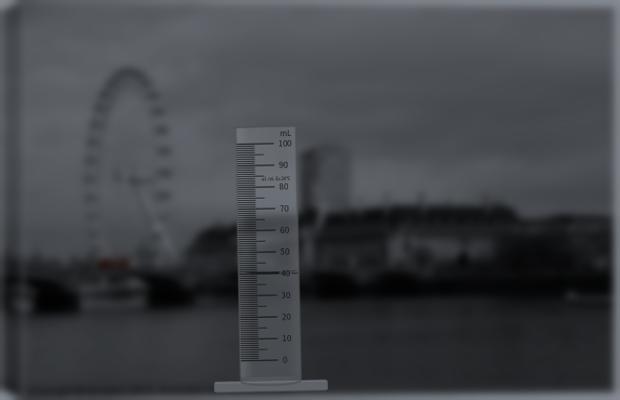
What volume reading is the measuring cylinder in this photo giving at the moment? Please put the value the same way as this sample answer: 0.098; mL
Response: 40; mL
